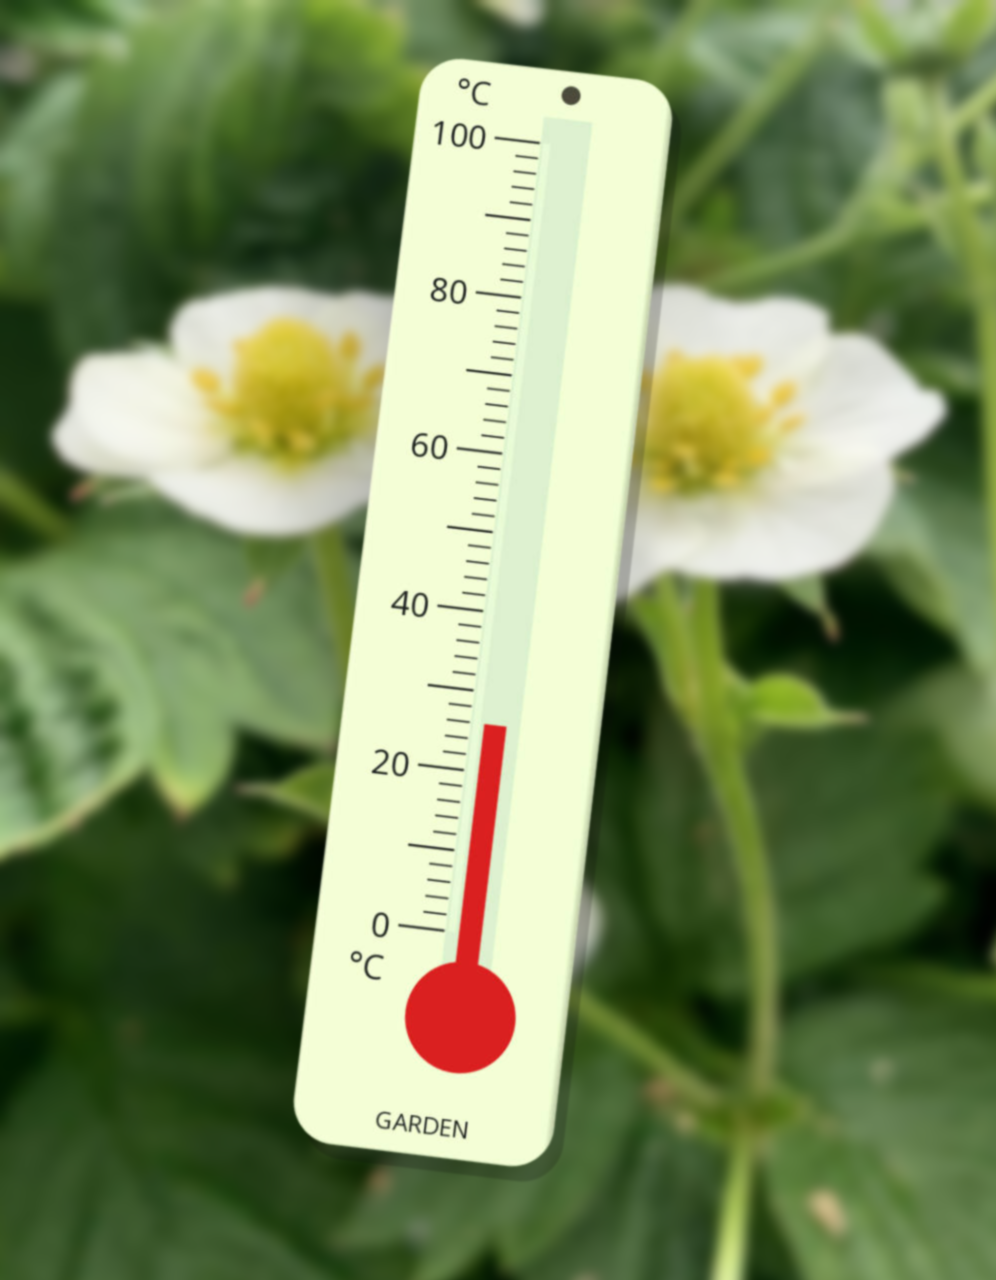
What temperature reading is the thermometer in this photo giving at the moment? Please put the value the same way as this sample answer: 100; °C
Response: 26; °C
